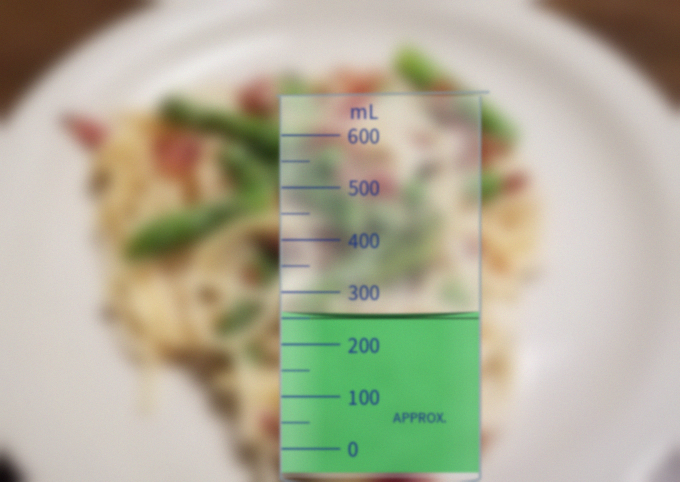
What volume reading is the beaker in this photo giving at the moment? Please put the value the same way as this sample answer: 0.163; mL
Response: 250; mL
